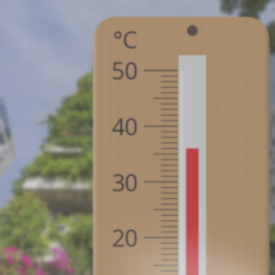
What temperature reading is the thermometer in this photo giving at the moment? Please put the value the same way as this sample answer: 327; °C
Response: 36; °C
